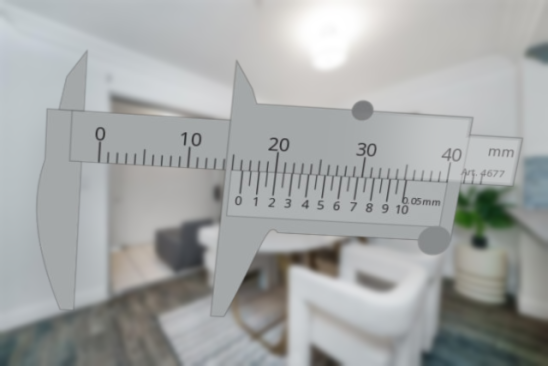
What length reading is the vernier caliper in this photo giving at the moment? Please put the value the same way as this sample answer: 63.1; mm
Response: 16.2; mm
